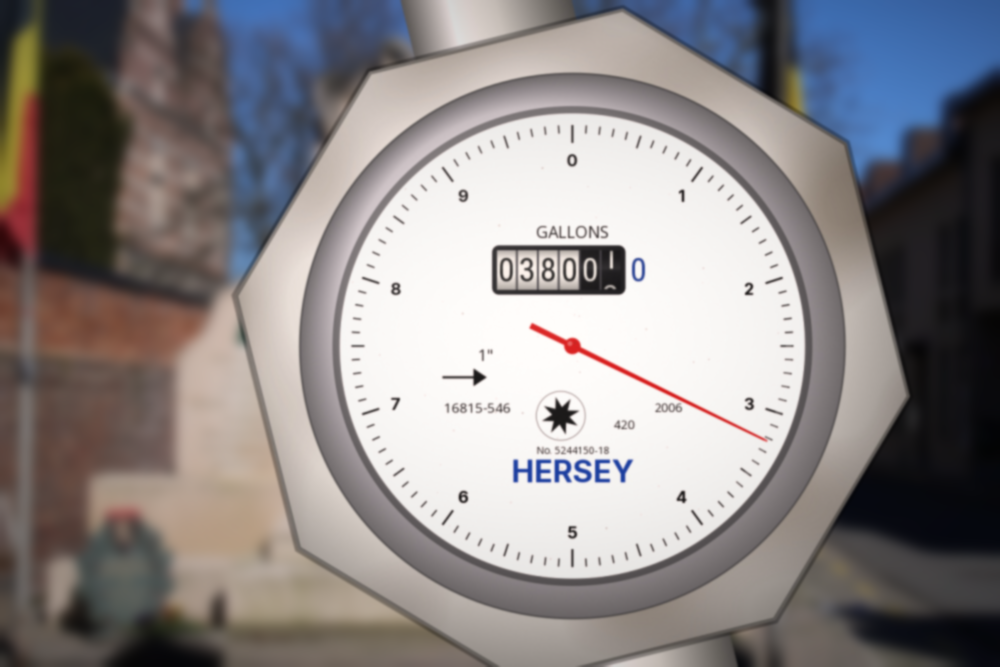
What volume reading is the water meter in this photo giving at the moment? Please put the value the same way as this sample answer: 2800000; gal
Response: 380013.2; gal
